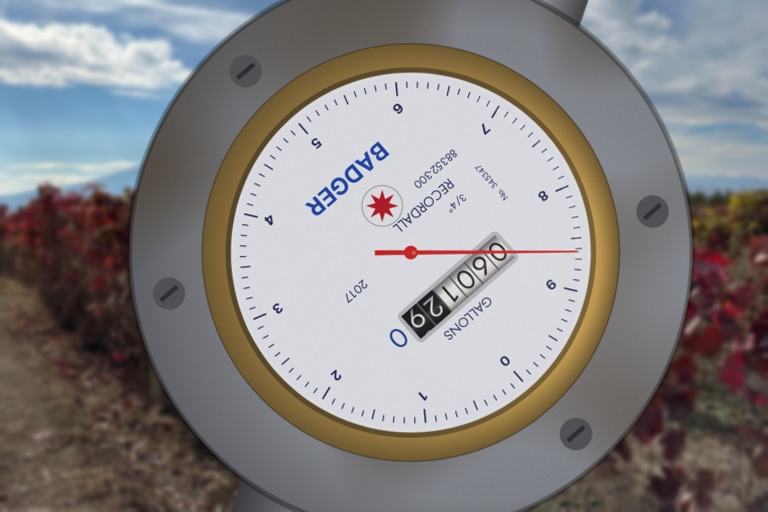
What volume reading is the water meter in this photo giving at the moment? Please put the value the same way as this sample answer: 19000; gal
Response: 601288.6; gal
